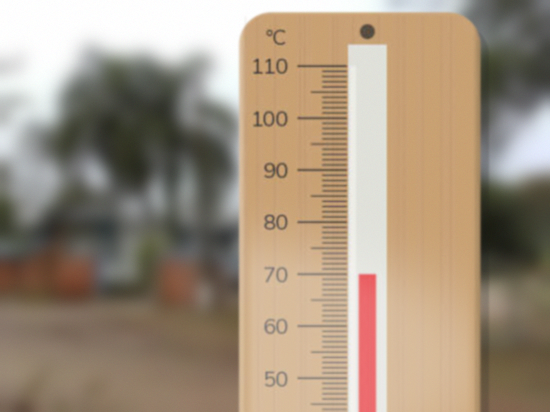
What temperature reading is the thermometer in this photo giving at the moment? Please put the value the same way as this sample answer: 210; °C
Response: 70; °C
